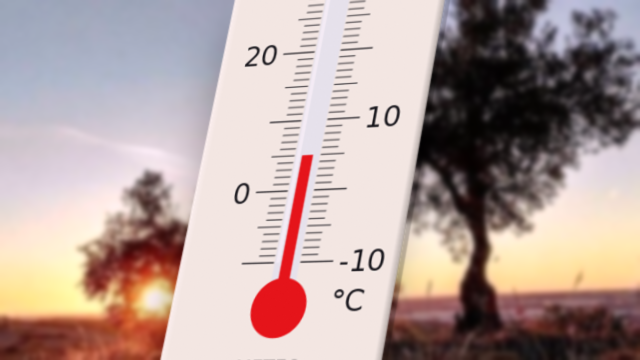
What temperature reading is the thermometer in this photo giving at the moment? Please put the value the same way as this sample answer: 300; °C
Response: 5; °C
